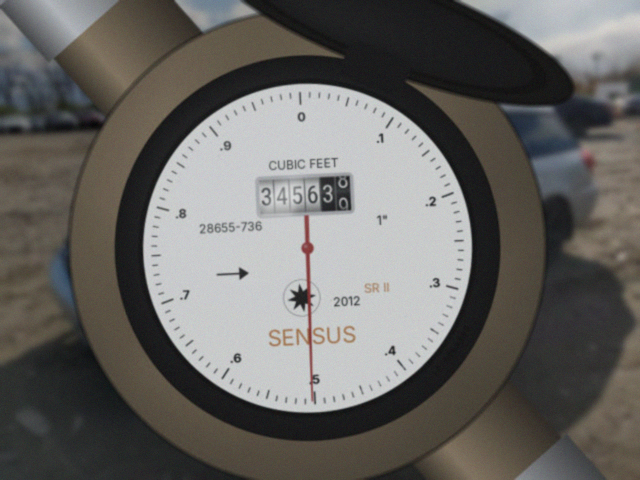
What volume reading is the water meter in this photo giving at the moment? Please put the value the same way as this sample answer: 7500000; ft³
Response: 345638.50; ft³
